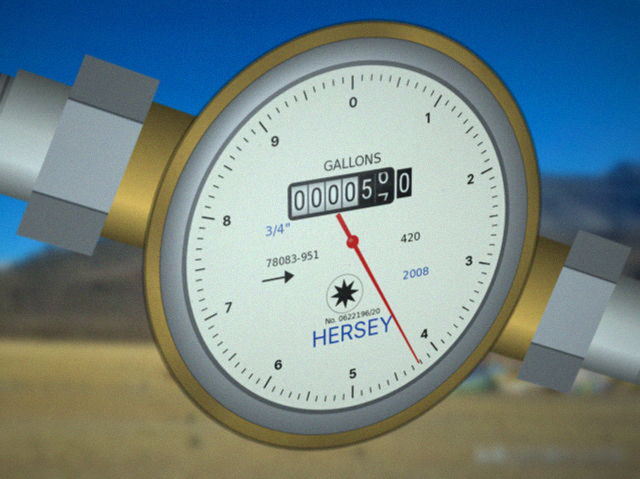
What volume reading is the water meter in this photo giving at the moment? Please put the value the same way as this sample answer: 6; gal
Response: 564.2; gal
